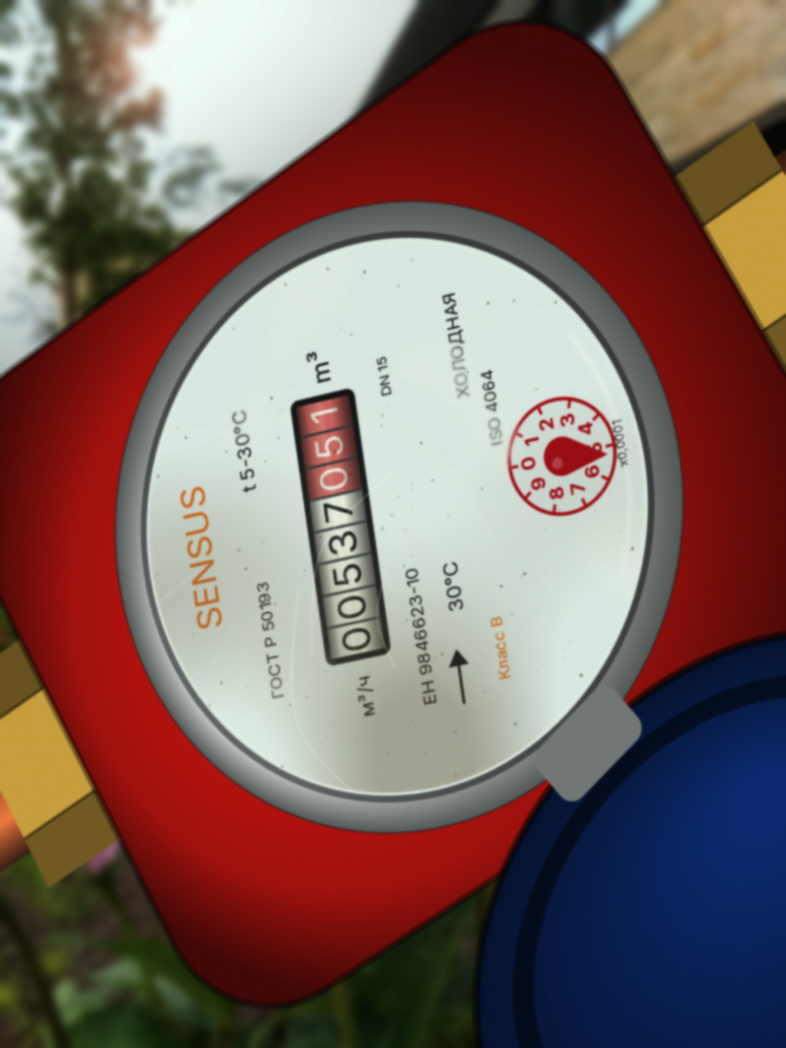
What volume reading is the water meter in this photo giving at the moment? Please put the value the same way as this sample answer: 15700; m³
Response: 537.0515; m³
